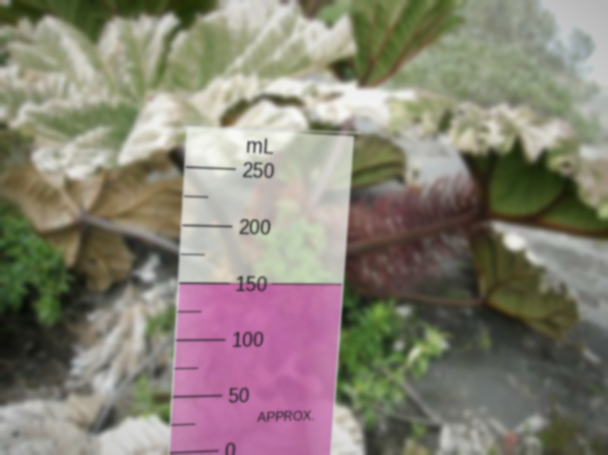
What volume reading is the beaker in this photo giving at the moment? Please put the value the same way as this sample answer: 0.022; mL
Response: 150; mL
